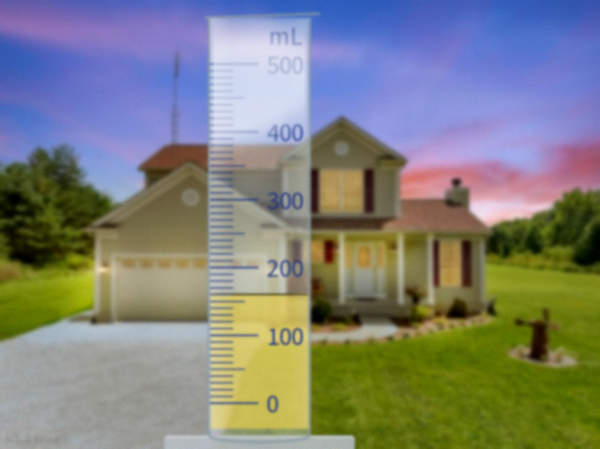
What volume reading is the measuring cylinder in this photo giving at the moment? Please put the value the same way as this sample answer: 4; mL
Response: 160; mL
